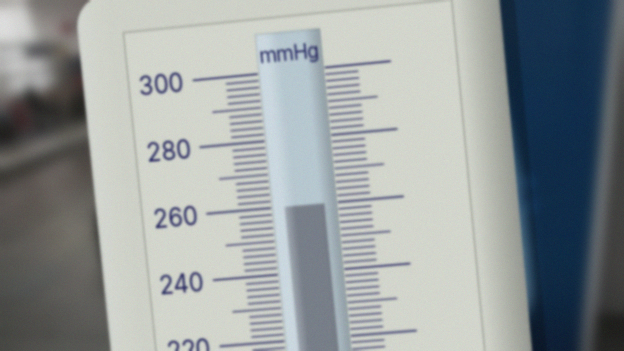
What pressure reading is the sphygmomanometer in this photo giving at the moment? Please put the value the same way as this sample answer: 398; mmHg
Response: 260; mmHg
